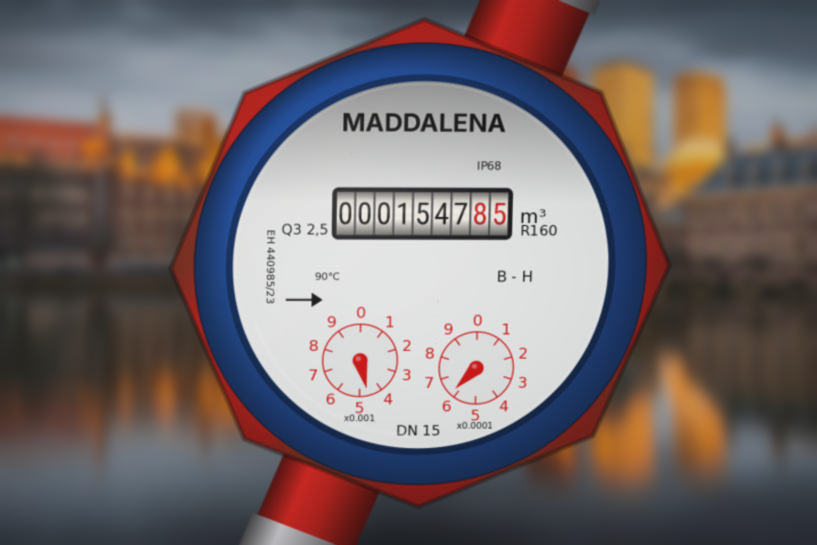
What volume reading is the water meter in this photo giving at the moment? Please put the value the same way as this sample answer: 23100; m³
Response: 1547.8546; m³
